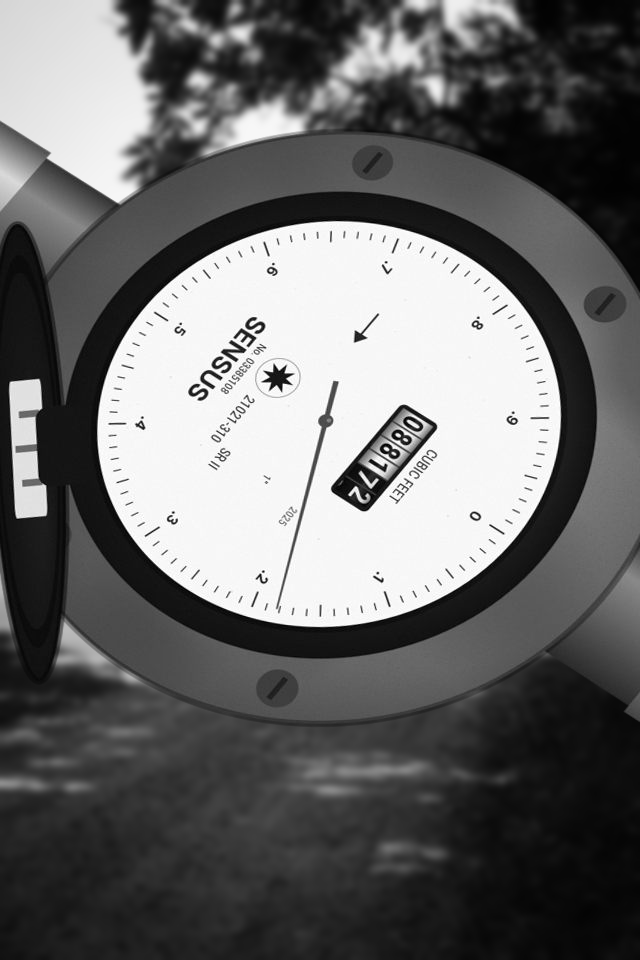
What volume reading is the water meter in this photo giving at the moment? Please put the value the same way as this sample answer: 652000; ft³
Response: 88172.18; ft³
